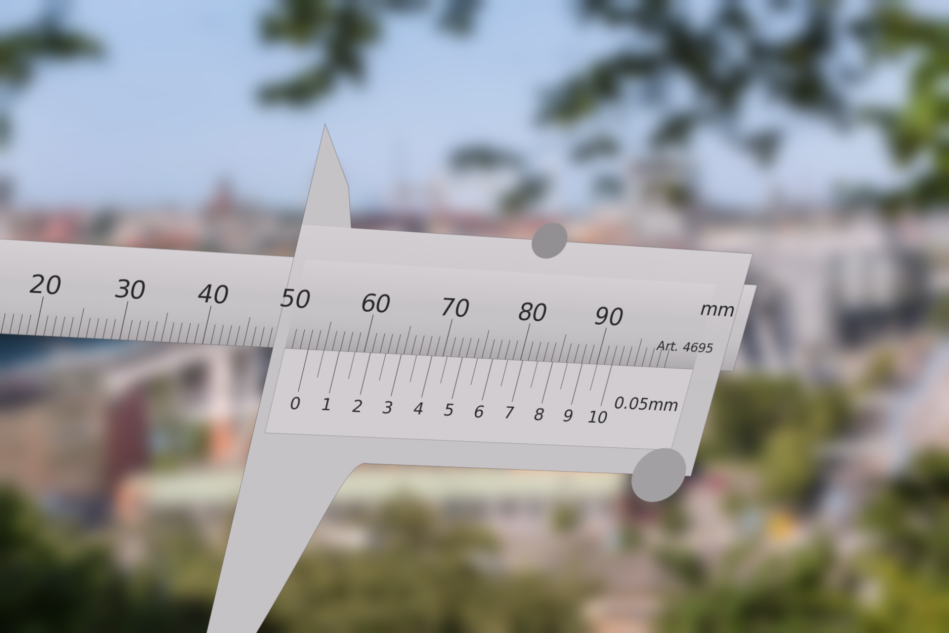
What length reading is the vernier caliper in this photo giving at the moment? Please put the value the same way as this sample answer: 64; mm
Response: 53.0; mm
